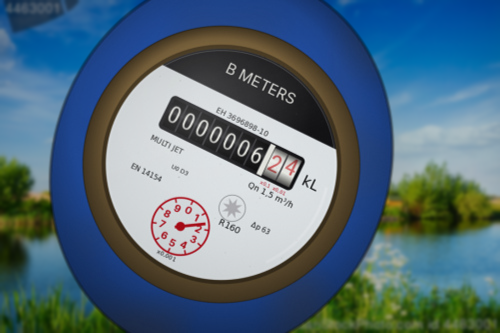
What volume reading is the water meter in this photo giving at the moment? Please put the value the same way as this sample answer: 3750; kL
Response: 6.241; kL
